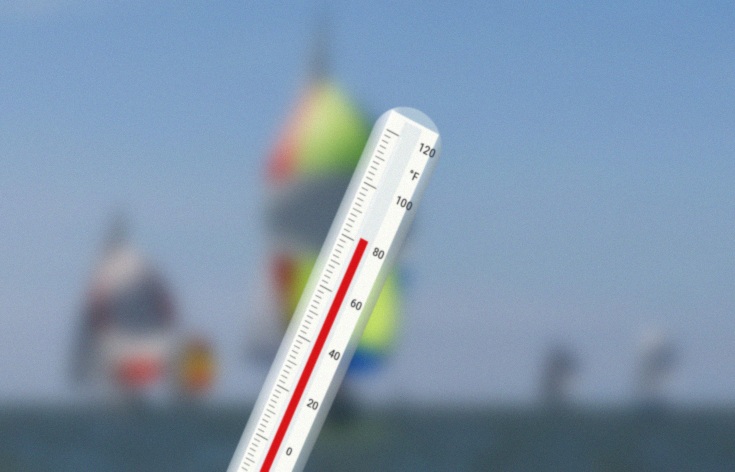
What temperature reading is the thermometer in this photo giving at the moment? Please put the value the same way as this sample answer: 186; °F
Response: 82; °F
